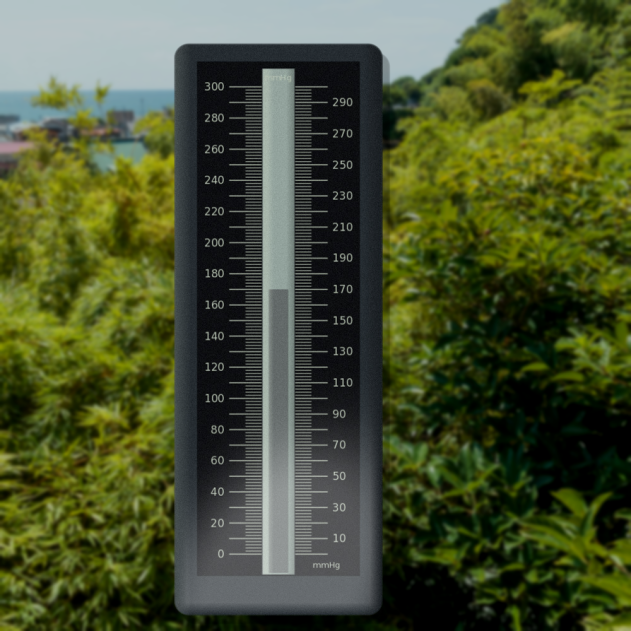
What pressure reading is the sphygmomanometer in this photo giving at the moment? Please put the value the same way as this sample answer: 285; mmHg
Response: 170; mmHg
